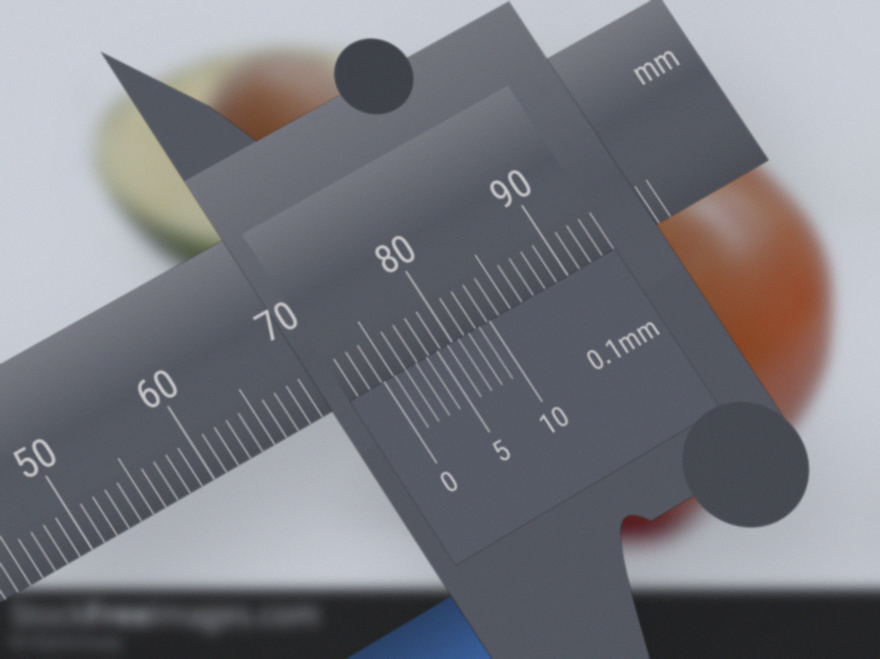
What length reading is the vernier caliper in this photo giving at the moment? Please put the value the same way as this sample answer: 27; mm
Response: 74.2; mm
